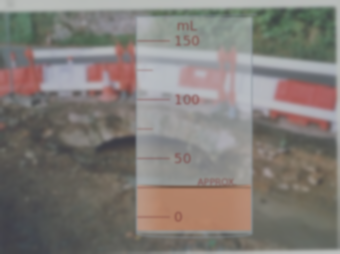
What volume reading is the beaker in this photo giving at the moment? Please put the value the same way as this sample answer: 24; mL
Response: 25; mL
